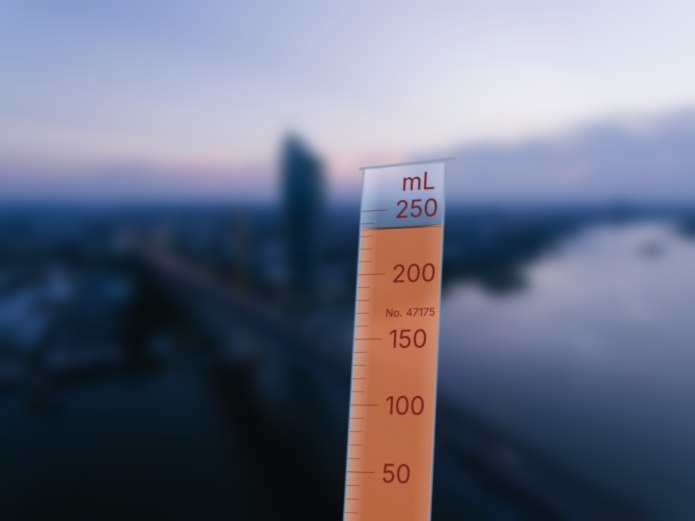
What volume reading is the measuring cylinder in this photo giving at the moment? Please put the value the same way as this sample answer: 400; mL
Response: 235; mL
